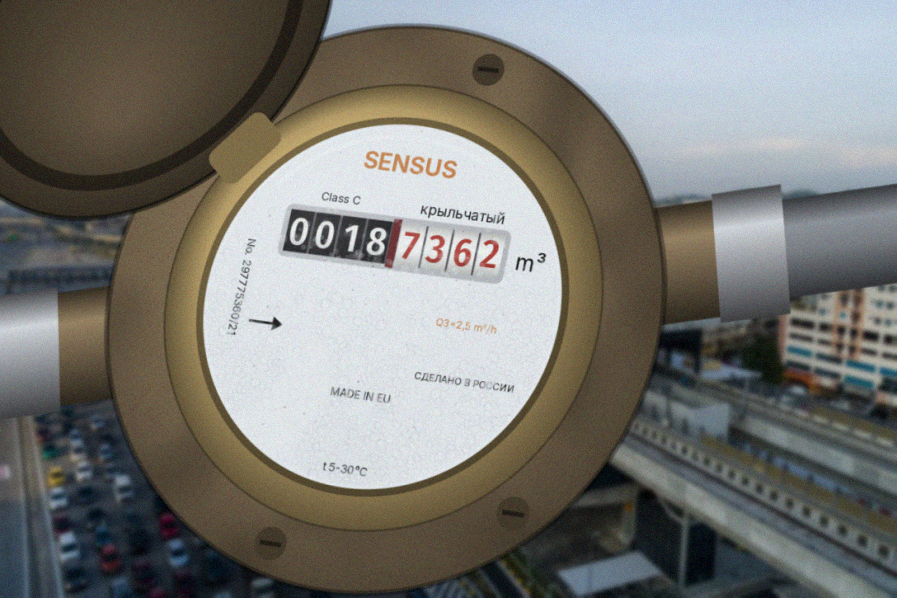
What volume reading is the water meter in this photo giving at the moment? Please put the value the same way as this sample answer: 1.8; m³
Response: 18.7362; m³
